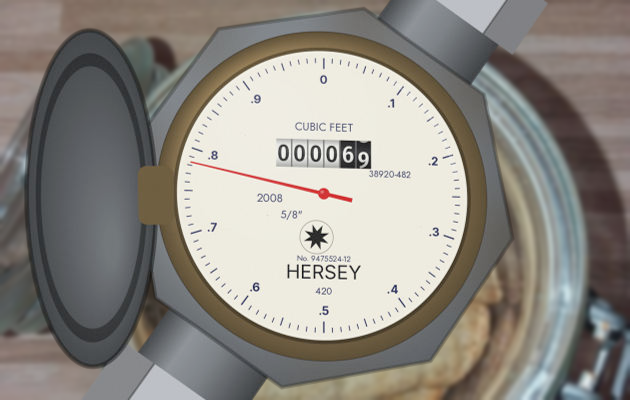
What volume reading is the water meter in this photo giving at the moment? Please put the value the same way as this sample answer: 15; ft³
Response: 68.78; ft³
